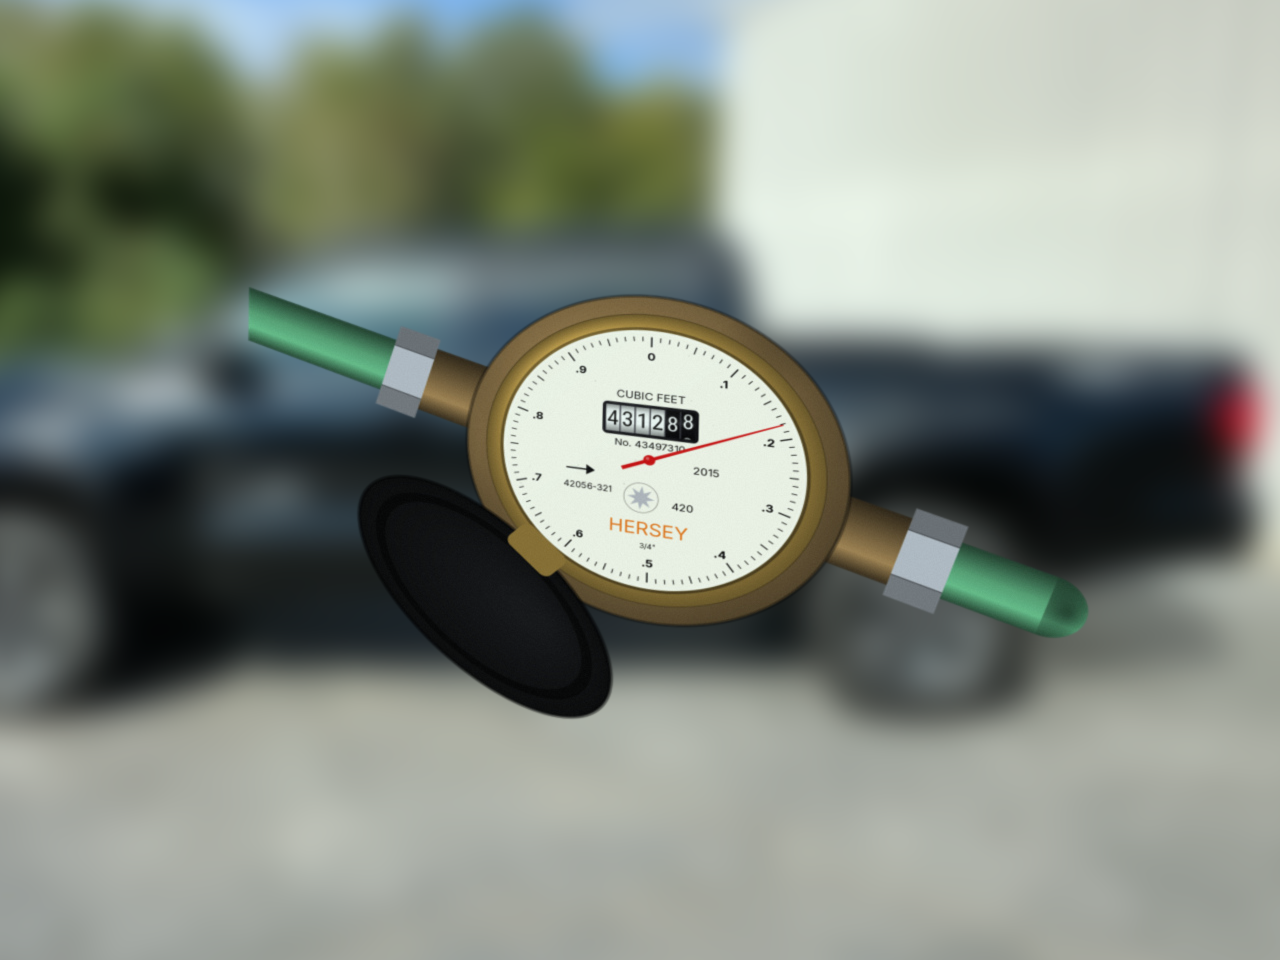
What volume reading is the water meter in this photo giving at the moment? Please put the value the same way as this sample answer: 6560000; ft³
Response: 431288.18; ft³
